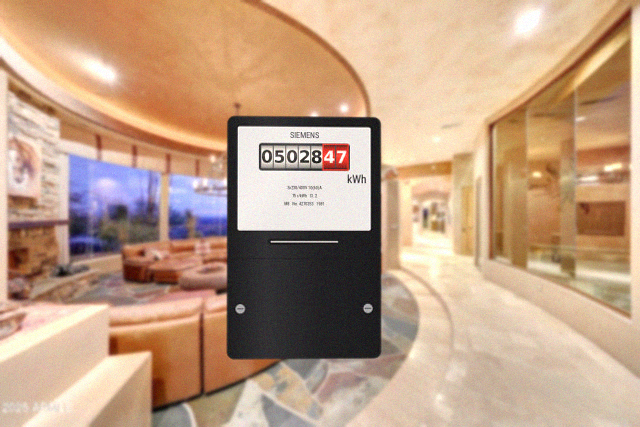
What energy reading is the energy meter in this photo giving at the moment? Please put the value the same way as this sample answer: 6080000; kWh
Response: 5028.47; kWh
